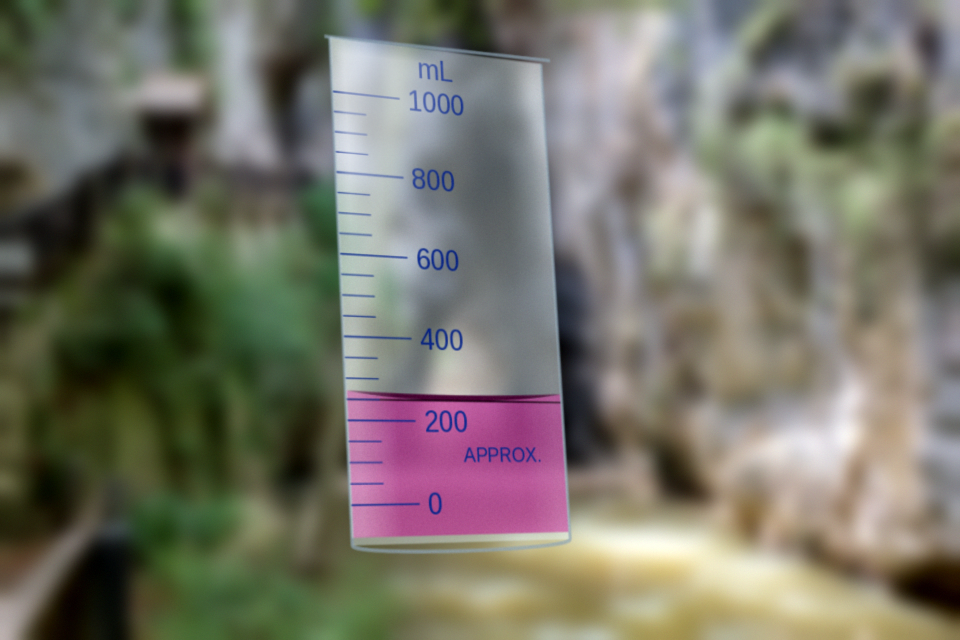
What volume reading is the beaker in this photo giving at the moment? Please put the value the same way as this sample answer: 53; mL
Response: 250; mL
